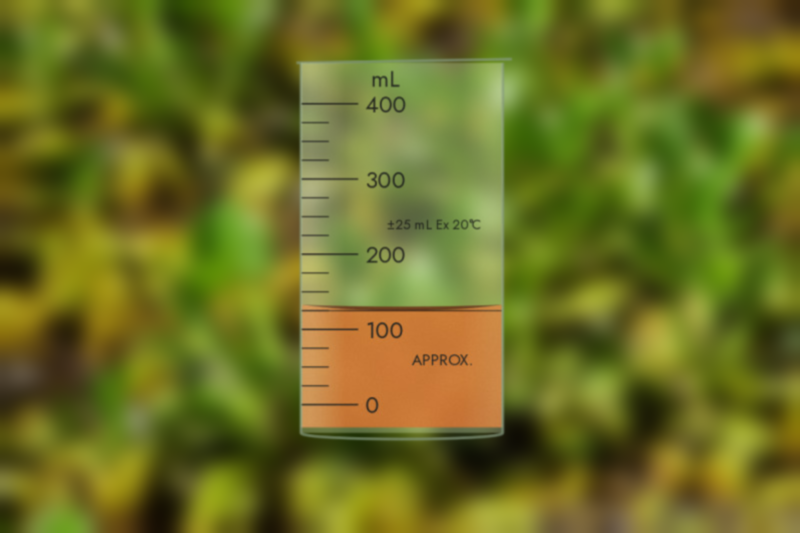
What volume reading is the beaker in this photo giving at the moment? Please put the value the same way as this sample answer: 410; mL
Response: 125; mL
